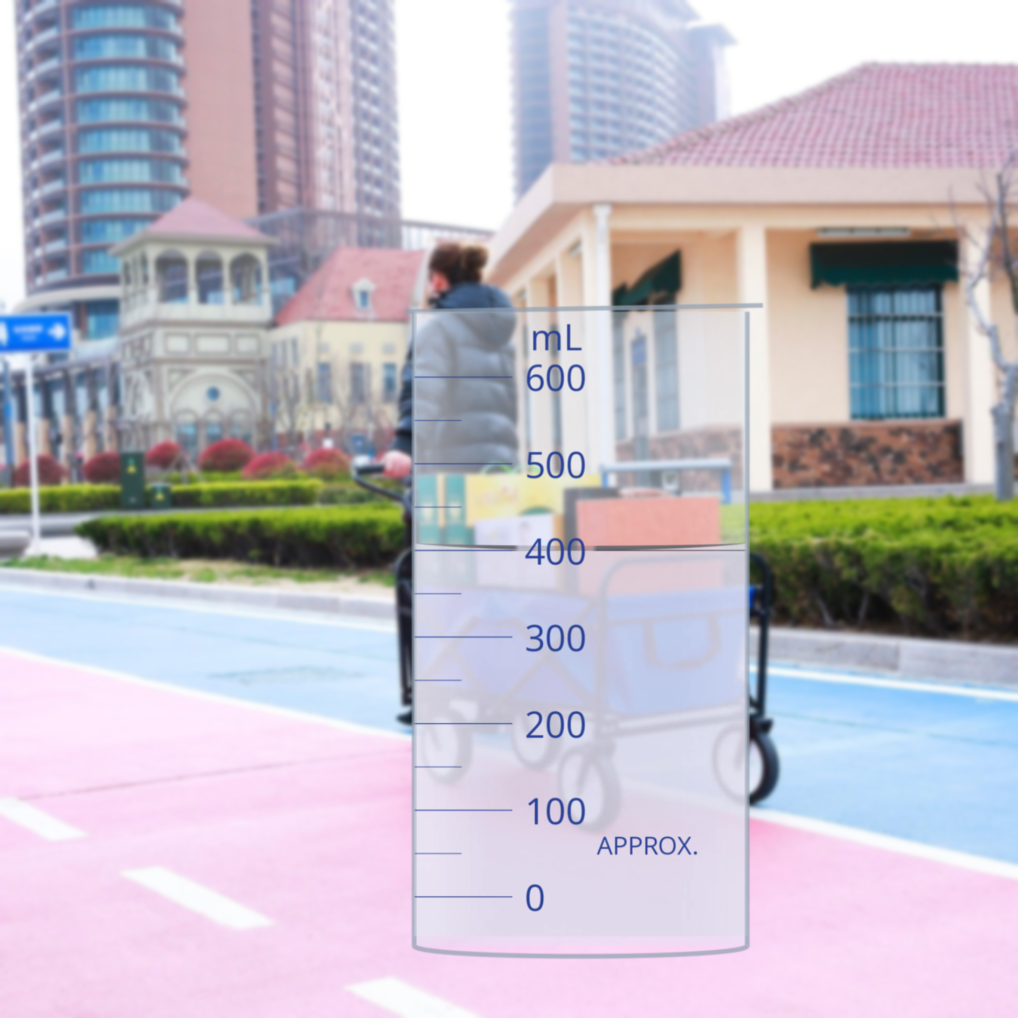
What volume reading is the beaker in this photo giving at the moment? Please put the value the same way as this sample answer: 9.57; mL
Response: 400; mL
